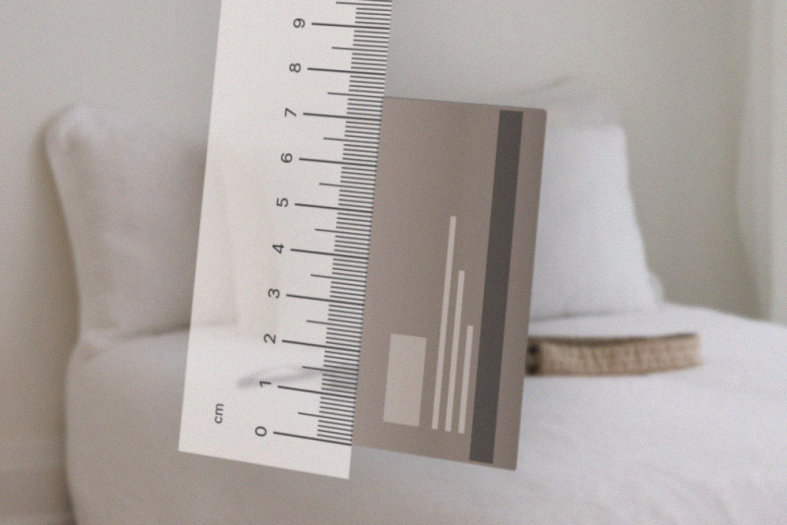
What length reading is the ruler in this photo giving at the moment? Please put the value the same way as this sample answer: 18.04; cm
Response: 7.5; cm
